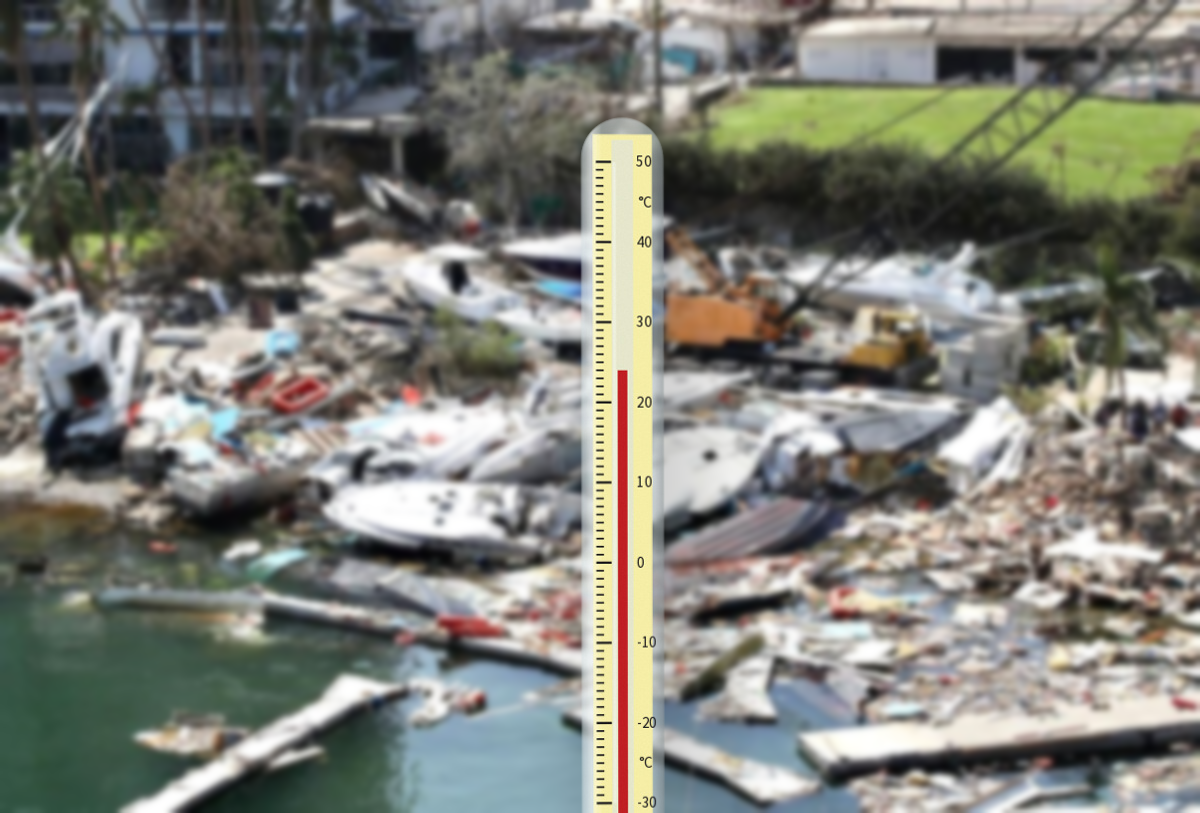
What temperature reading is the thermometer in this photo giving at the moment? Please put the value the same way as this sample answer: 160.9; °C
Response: 24; °C
